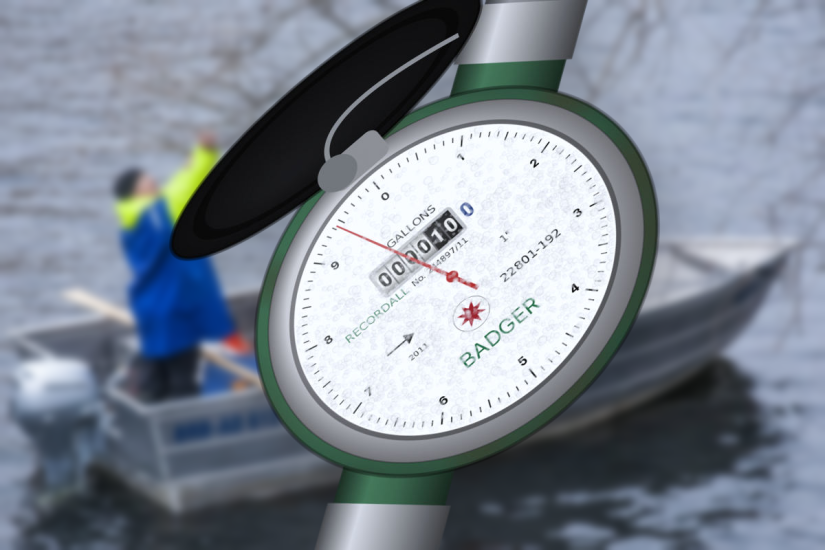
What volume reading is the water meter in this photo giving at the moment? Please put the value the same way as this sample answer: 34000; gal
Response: 99.4; gal
